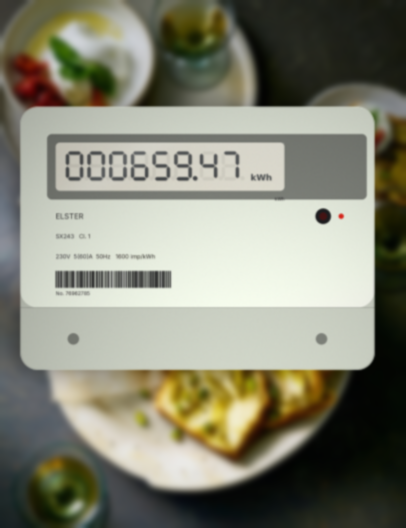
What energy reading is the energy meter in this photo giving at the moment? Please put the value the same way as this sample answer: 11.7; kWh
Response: 659.47; kWh
